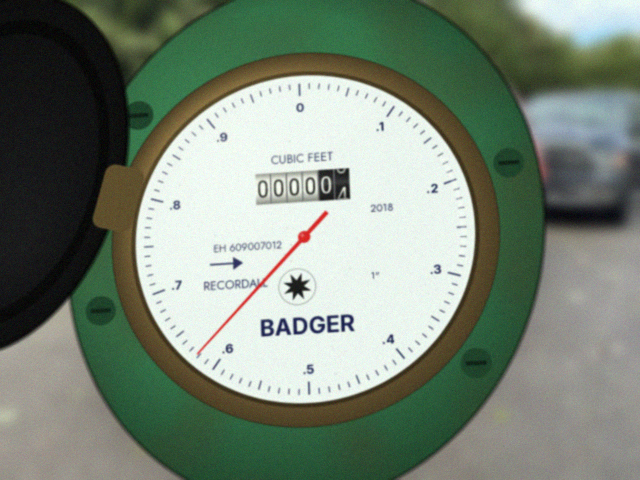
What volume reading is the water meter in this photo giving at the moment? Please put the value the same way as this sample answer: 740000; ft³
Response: 3.62; ft³
